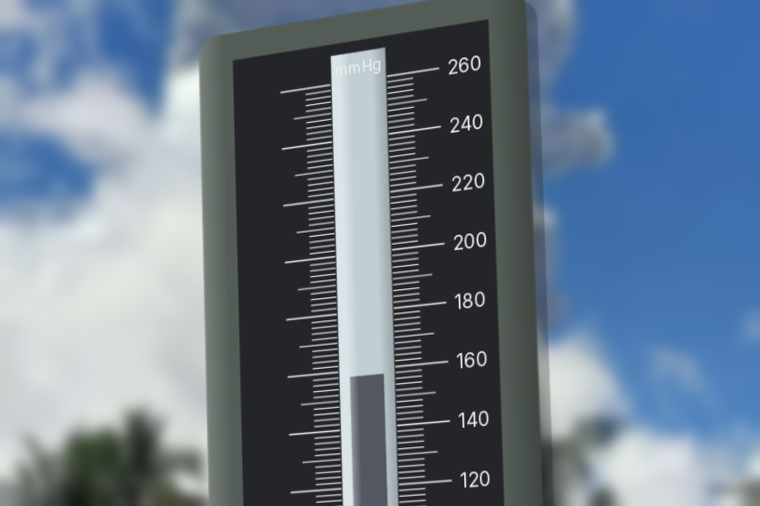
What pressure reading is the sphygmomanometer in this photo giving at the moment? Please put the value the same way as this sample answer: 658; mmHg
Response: 158; mmHg
